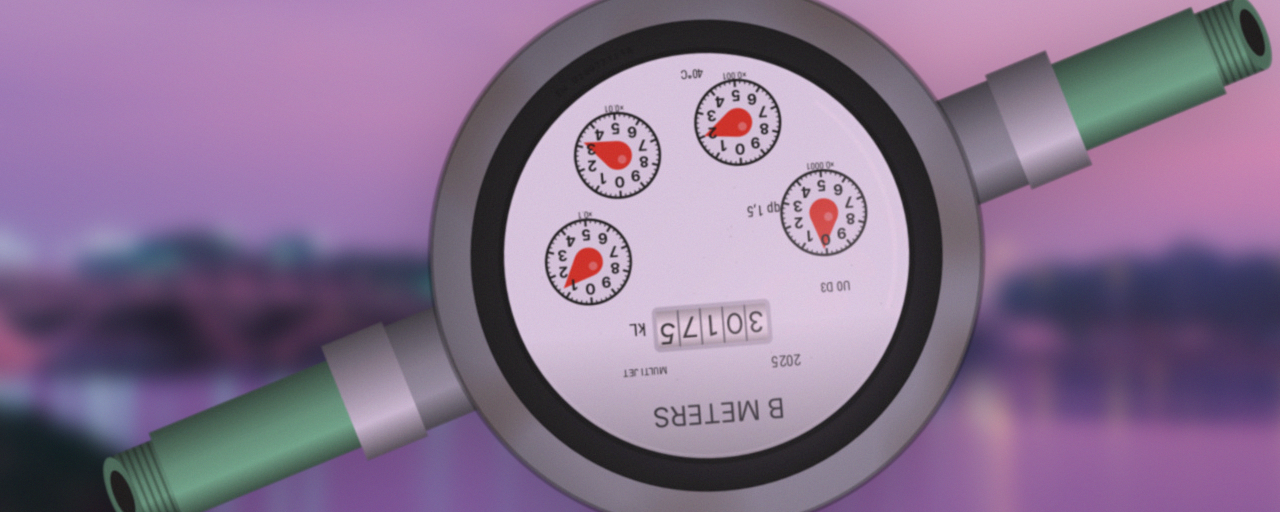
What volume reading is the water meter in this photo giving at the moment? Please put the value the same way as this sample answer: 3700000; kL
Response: 30175.1320; kL
